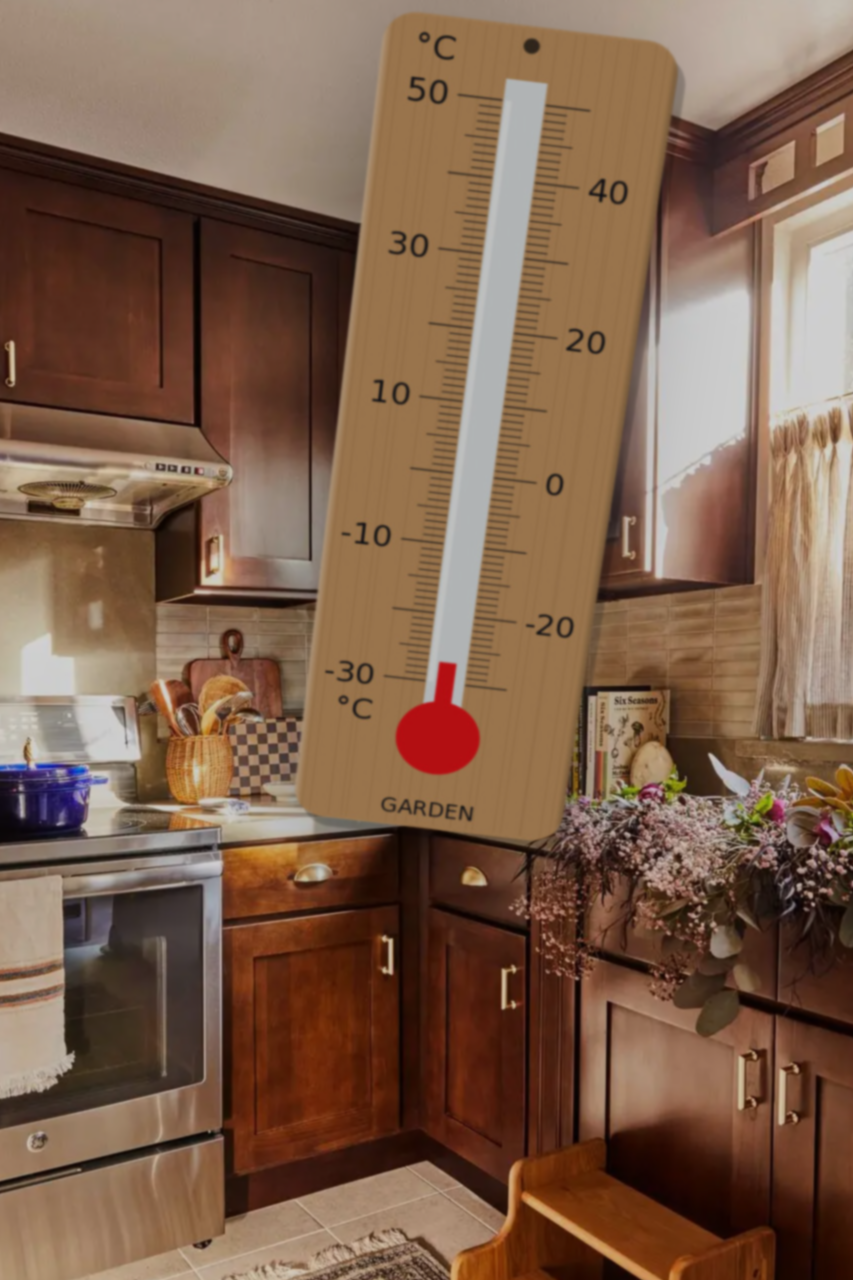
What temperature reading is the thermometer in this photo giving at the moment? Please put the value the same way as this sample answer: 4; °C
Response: -27; °C
